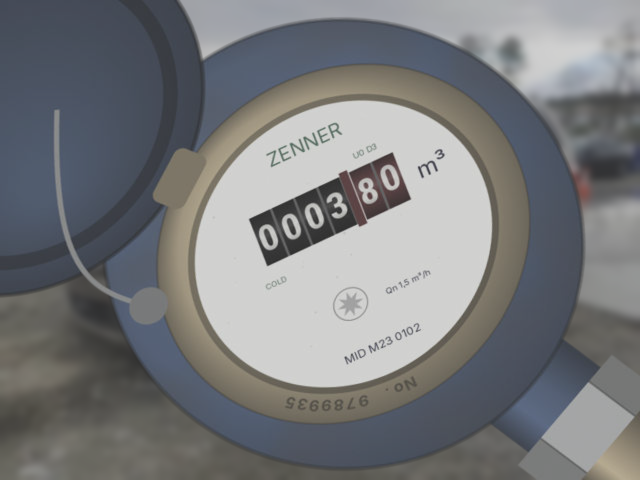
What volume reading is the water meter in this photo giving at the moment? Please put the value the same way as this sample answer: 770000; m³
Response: 3.80; m³
